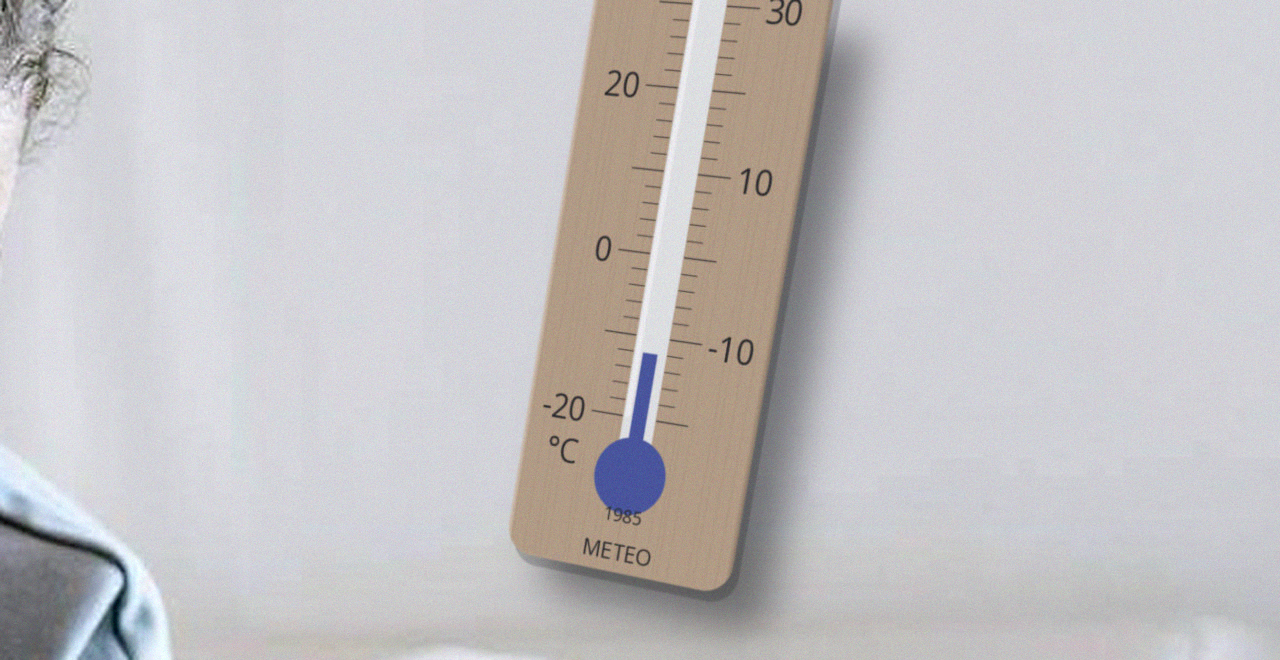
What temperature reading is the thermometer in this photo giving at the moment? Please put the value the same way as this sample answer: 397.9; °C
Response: -12; °C
